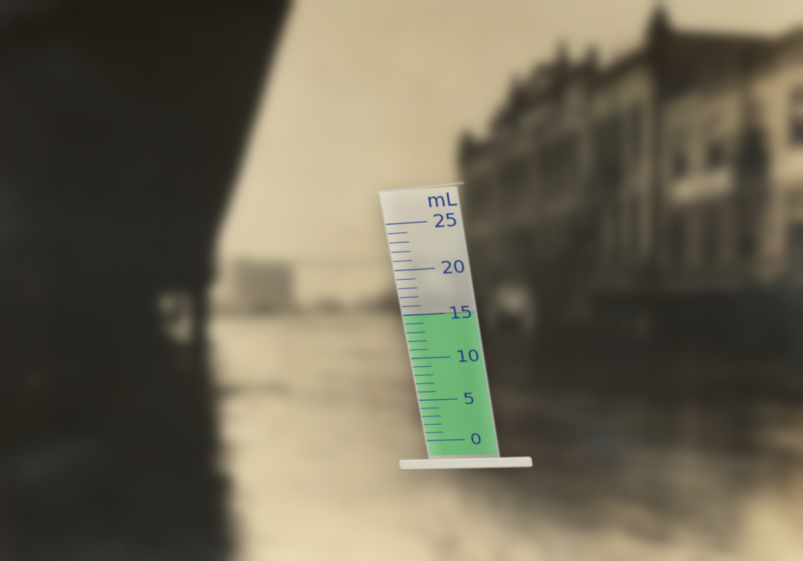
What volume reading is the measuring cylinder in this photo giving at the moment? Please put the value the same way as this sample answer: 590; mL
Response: 15; mL
